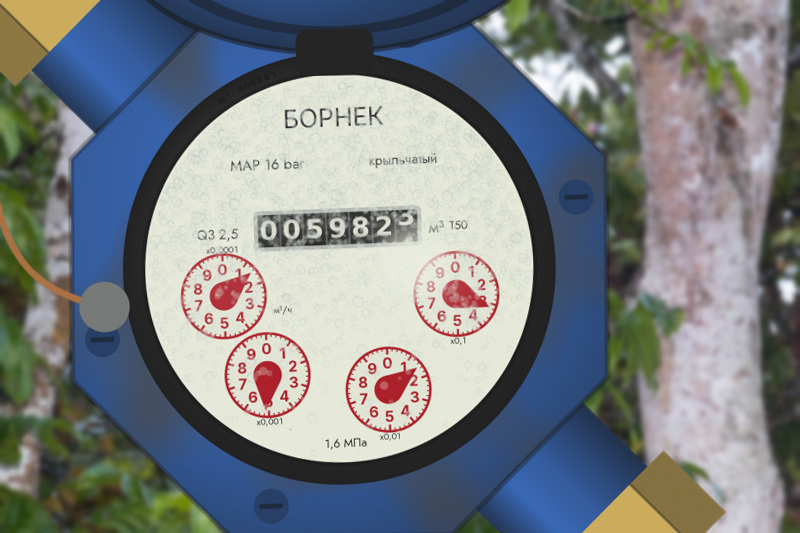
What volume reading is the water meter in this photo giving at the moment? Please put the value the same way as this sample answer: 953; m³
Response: 59823.3151; m³
